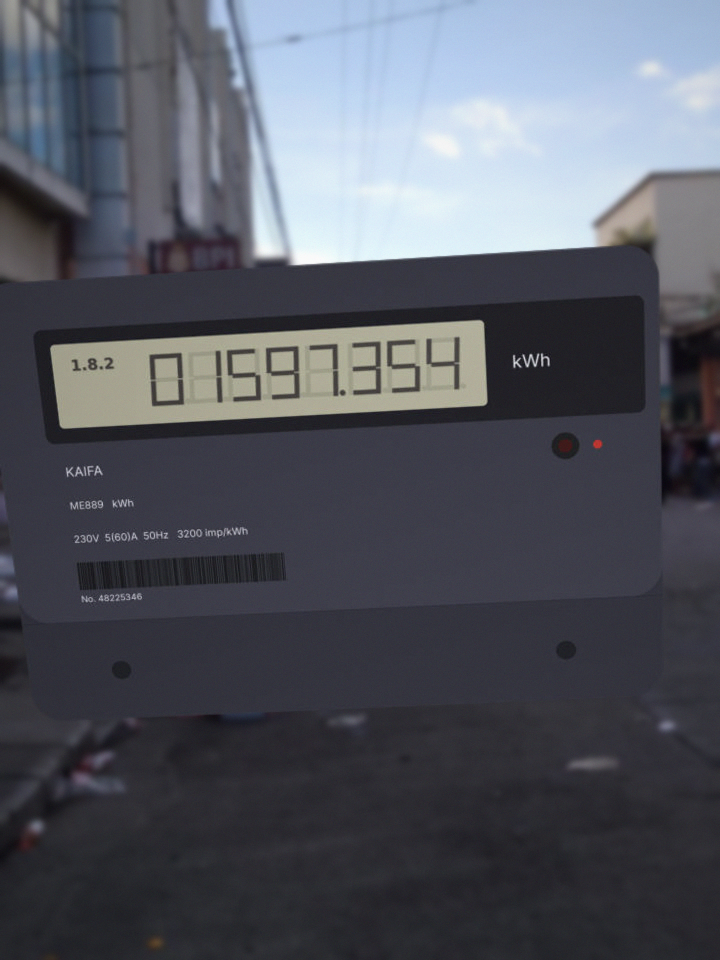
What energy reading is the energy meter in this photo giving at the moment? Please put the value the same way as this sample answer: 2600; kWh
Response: 1597.354; kWh
